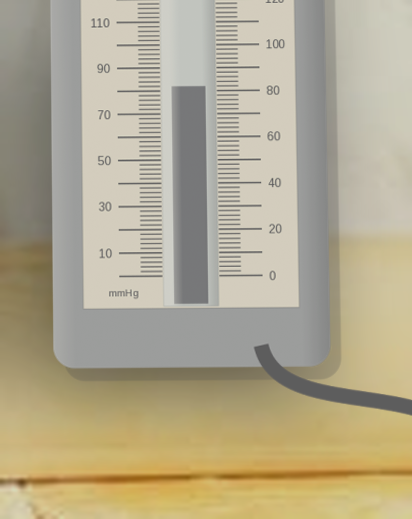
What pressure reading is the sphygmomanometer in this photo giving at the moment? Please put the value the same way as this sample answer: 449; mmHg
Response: 82; mmHg
